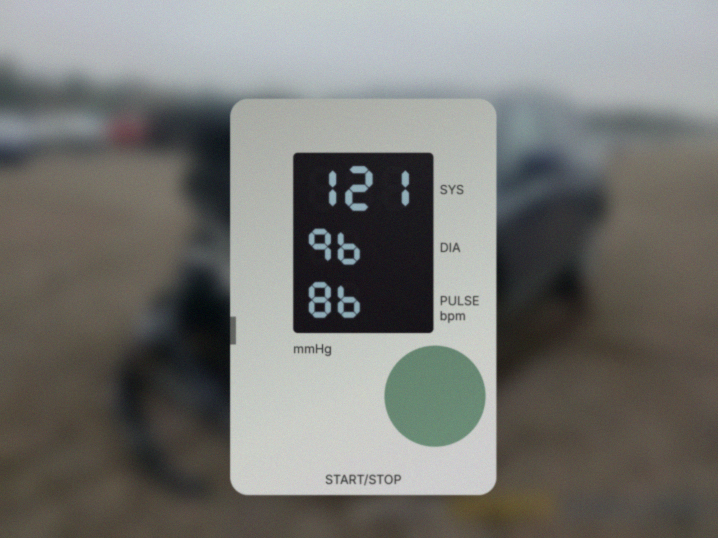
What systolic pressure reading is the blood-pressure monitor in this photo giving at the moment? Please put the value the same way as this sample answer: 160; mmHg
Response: 121; mmHg
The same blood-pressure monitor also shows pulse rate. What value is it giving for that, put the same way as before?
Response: 86; bpm
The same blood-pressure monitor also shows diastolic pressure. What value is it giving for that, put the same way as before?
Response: 96; mmHg
